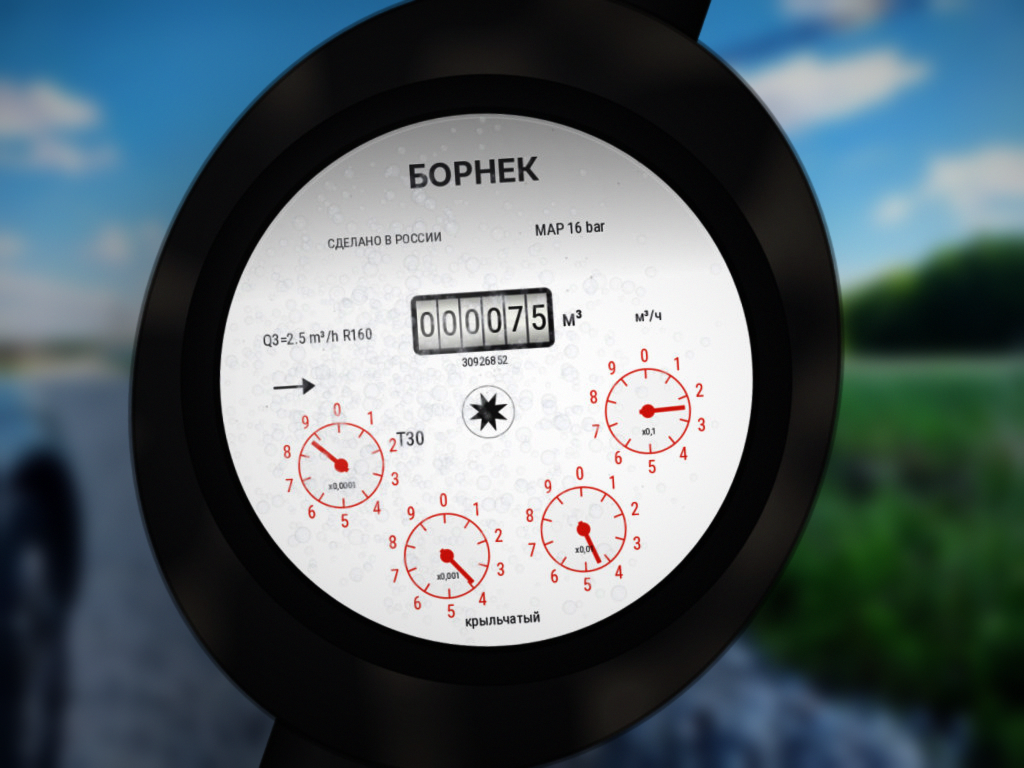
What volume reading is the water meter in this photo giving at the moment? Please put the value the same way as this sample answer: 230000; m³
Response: 75.2438; m³
